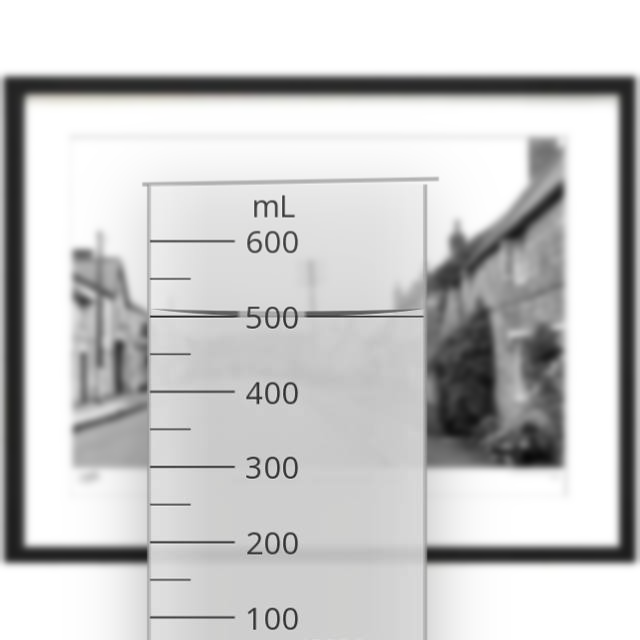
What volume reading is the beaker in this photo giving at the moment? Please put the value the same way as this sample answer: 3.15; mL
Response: 500; mL
